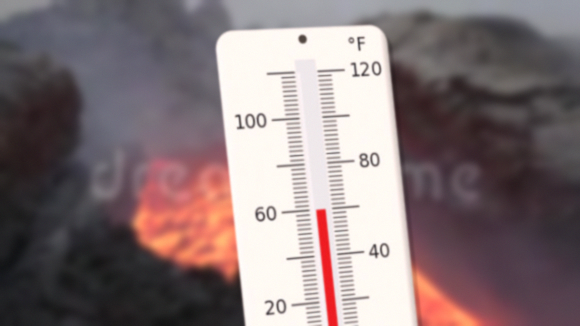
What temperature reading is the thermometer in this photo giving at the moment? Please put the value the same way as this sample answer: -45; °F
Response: 60; °F
